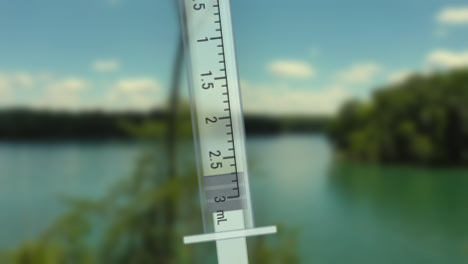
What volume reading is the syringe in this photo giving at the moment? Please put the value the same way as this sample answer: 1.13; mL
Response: 2.7; mL
